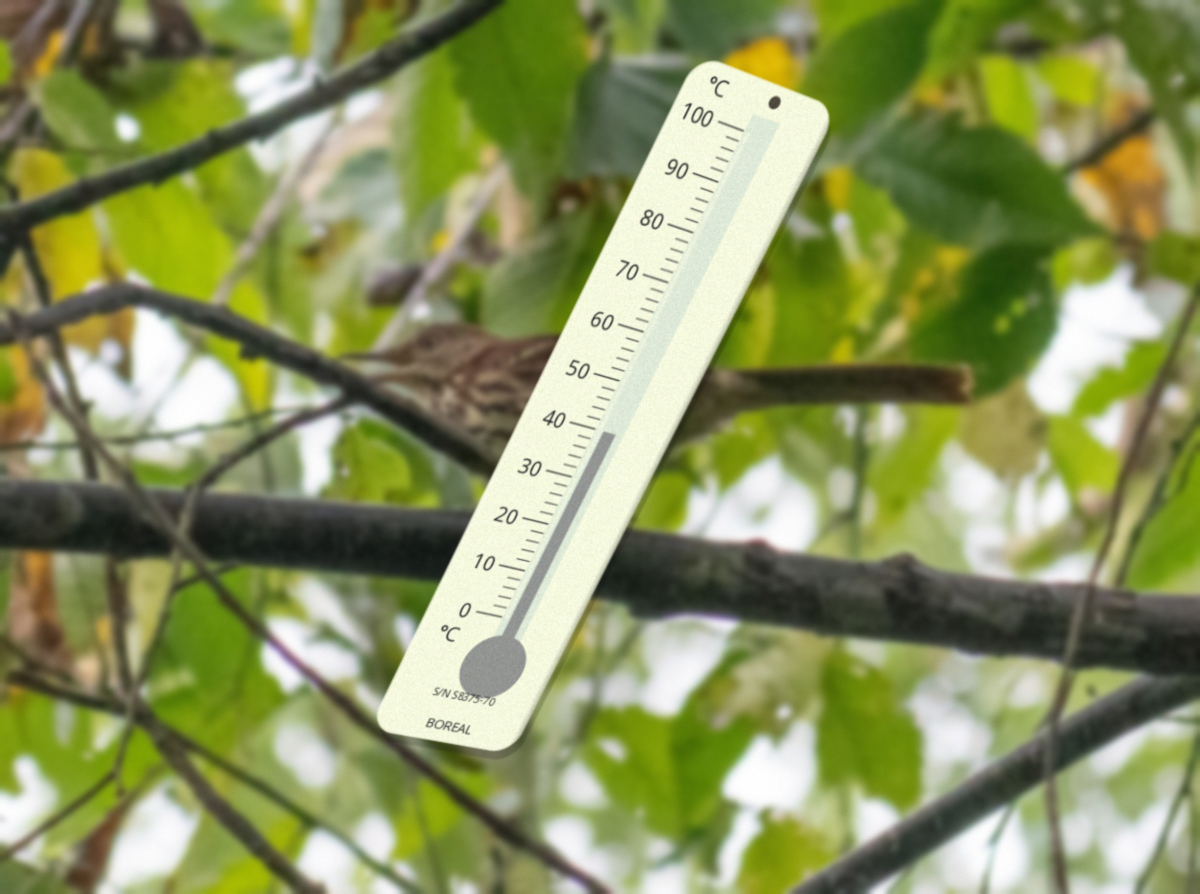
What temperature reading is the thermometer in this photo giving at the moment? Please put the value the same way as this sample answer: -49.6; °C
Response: 40; °C
